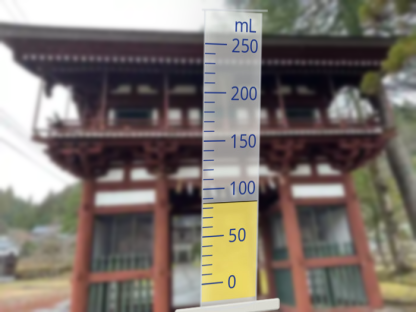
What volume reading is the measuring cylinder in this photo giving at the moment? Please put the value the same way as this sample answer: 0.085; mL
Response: 85; mL
